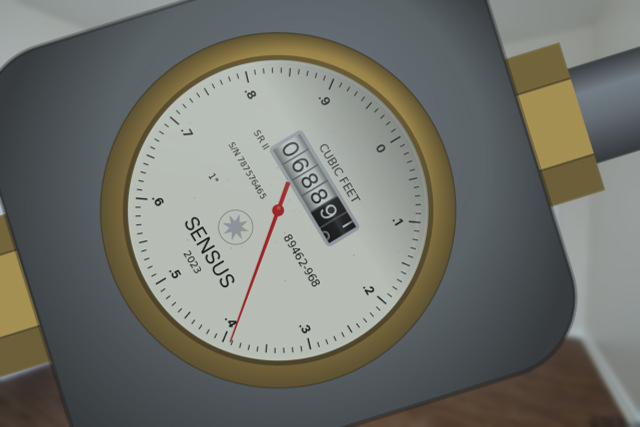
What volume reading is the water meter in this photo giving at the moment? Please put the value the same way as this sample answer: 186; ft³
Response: 68891.39; ft³
